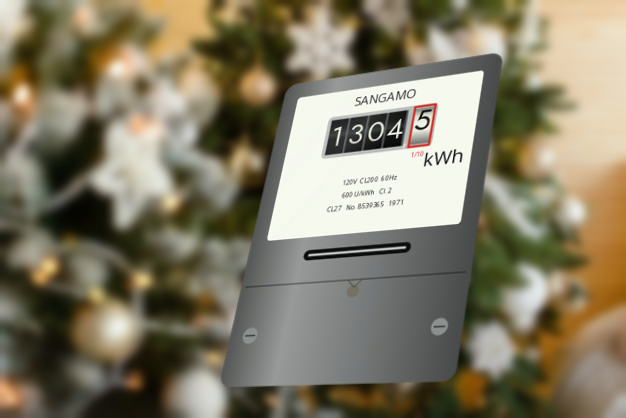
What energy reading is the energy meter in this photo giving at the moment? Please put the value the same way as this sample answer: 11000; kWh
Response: 1304.5; kWh
